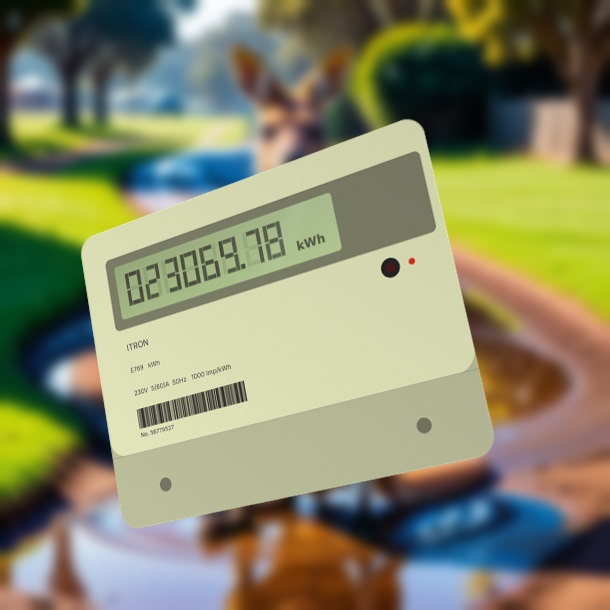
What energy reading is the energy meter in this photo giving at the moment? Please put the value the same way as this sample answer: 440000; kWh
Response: 23069.78; kWh
